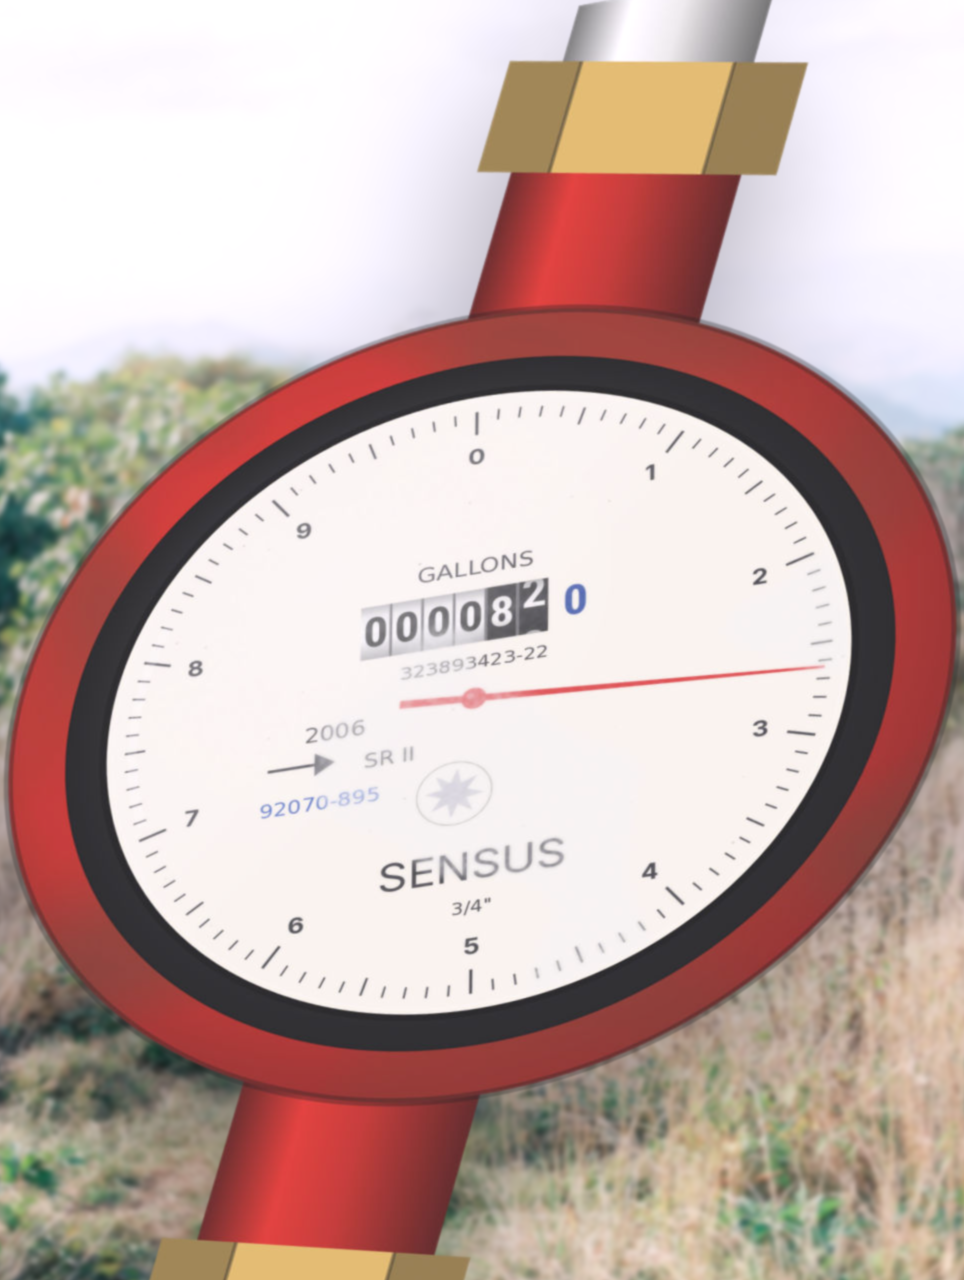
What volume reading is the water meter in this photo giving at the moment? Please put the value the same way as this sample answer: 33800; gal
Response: 822.6; gal
